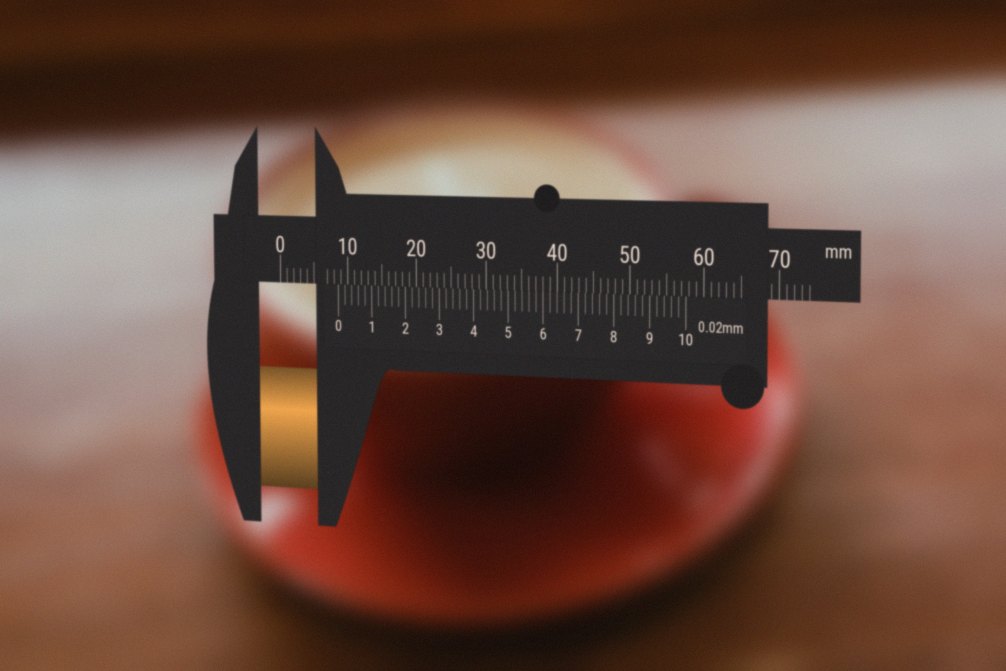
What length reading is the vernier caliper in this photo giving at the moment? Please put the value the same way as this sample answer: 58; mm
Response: 8.6; mm
